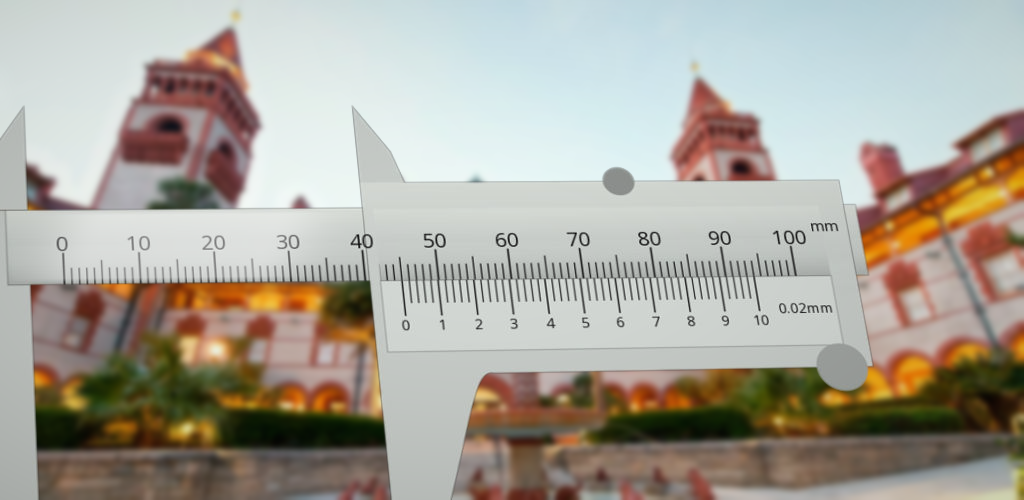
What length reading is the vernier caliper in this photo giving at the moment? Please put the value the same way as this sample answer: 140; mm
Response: 45.0; mm
